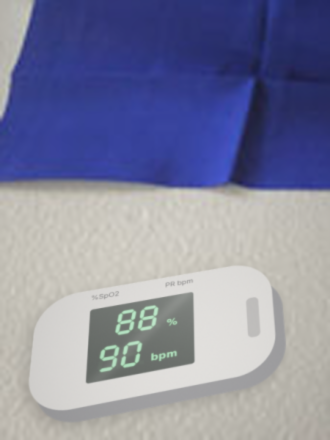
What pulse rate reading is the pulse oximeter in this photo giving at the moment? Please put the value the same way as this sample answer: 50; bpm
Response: 90; bpm
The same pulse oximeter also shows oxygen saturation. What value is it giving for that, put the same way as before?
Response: 88; %
